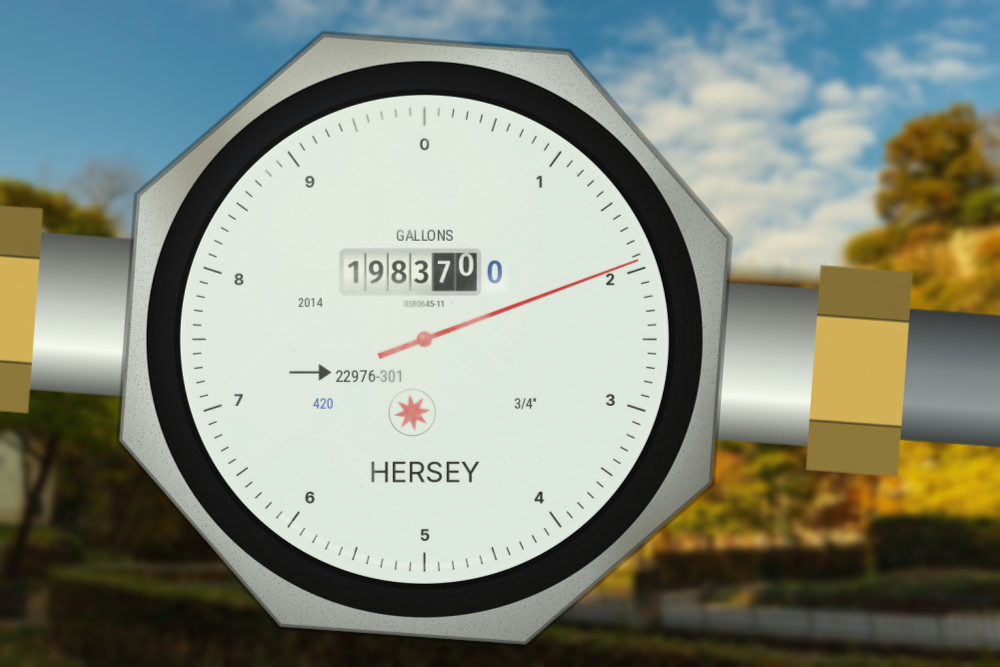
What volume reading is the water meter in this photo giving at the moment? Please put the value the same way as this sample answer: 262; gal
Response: 1983701.9; gal
